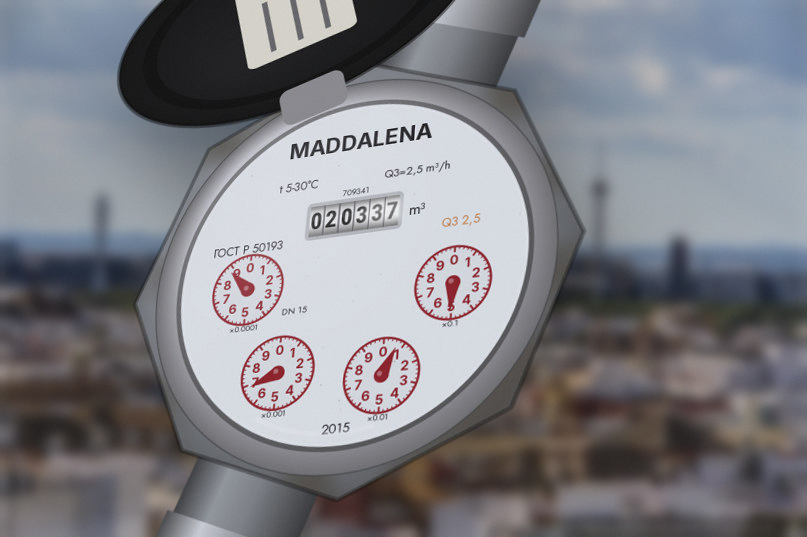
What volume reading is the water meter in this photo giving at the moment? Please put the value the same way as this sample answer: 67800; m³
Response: 20337.5068; m³
